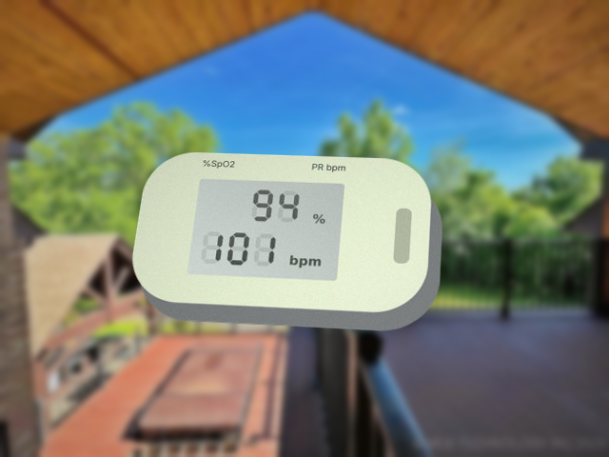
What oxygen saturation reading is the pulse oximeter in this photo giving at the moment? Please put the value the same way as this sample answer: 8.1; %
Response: 94; %
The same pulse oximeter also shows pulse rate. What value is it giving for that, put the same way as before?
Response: 101; bpm
